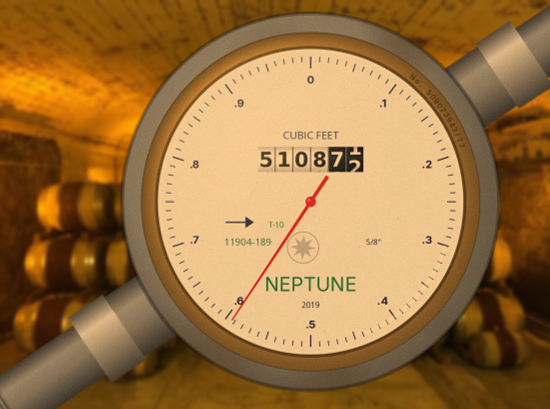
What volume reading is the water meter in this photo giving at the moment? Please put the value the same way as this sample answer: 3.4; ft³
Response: 510871.59; ft³
